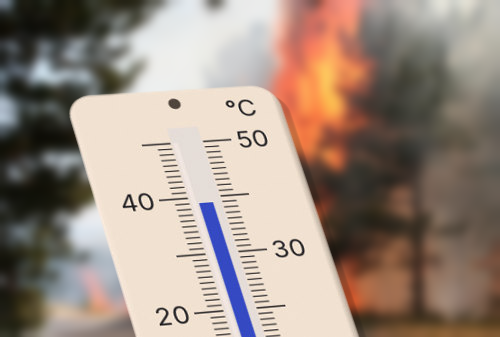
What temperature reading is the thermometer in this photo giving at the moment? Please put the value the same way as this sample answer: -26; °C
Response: 39; °C
